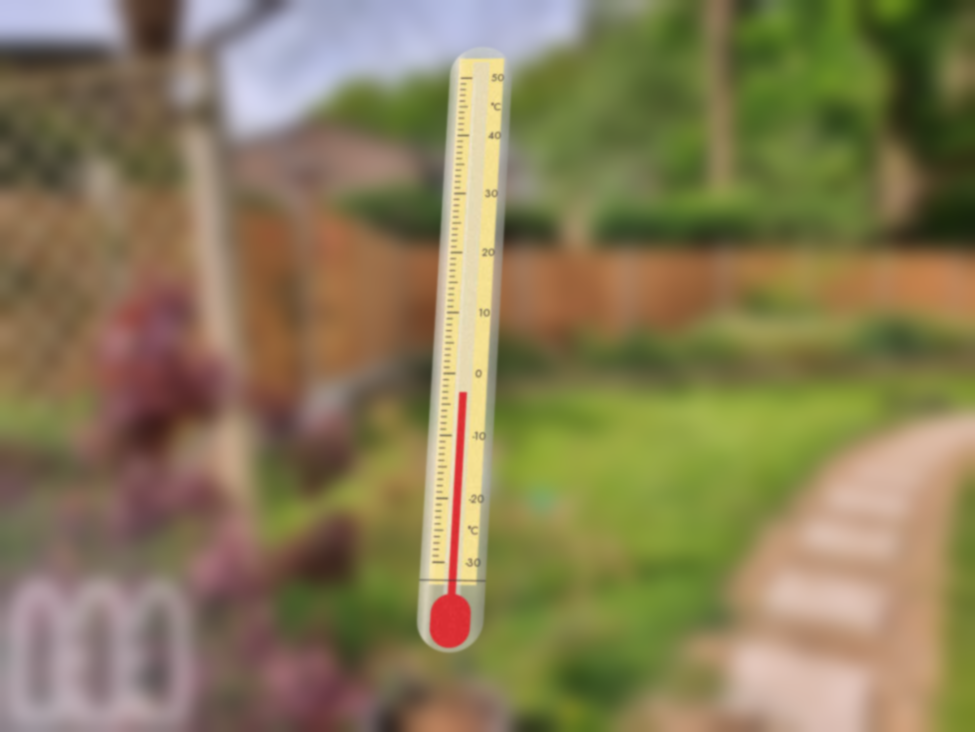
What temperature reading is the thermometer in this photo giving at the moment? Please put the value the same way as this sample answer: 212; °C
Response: -3; °C
